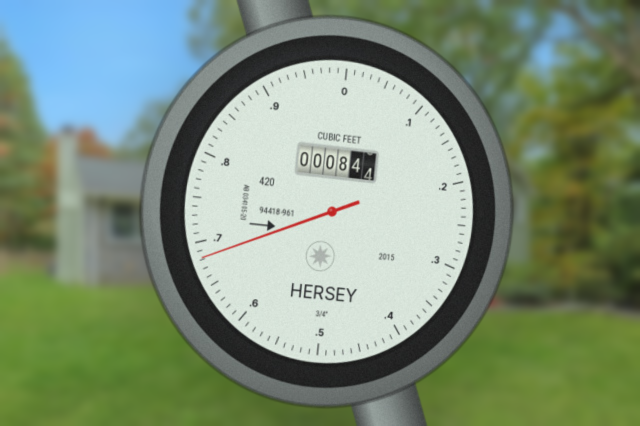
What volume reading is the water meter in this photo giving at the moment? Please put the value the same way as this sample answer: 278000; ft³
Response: 843.68; ft³
